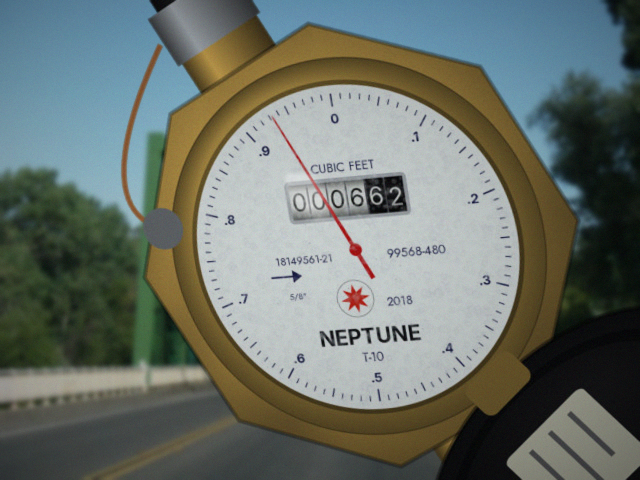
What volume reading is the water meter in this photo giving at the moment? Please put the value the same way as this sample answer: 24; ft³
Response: 661.93; ft³
